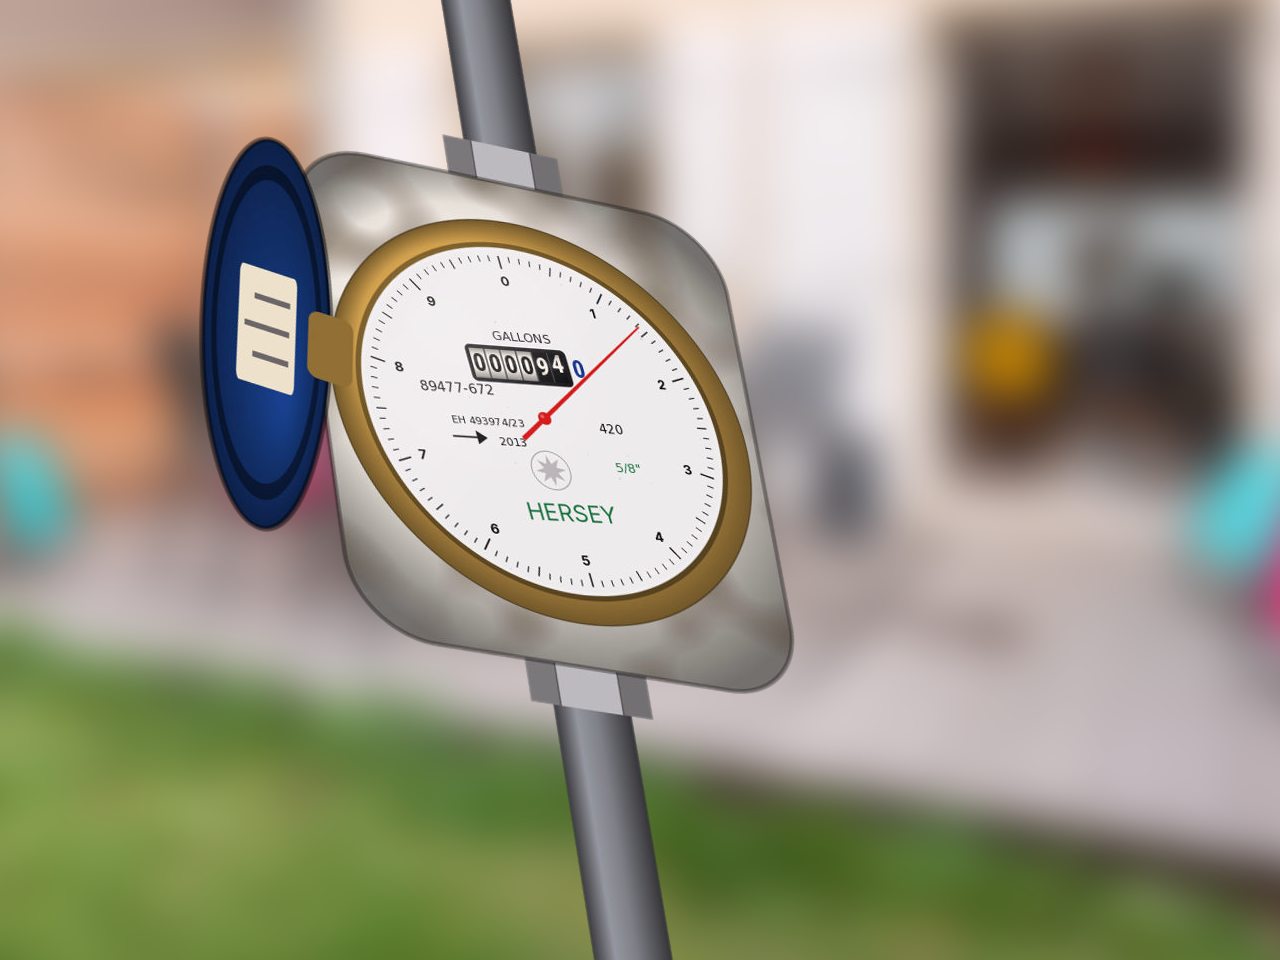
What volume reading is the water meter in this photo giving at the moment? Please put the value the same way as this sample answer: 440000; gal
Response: 941.4; gal
